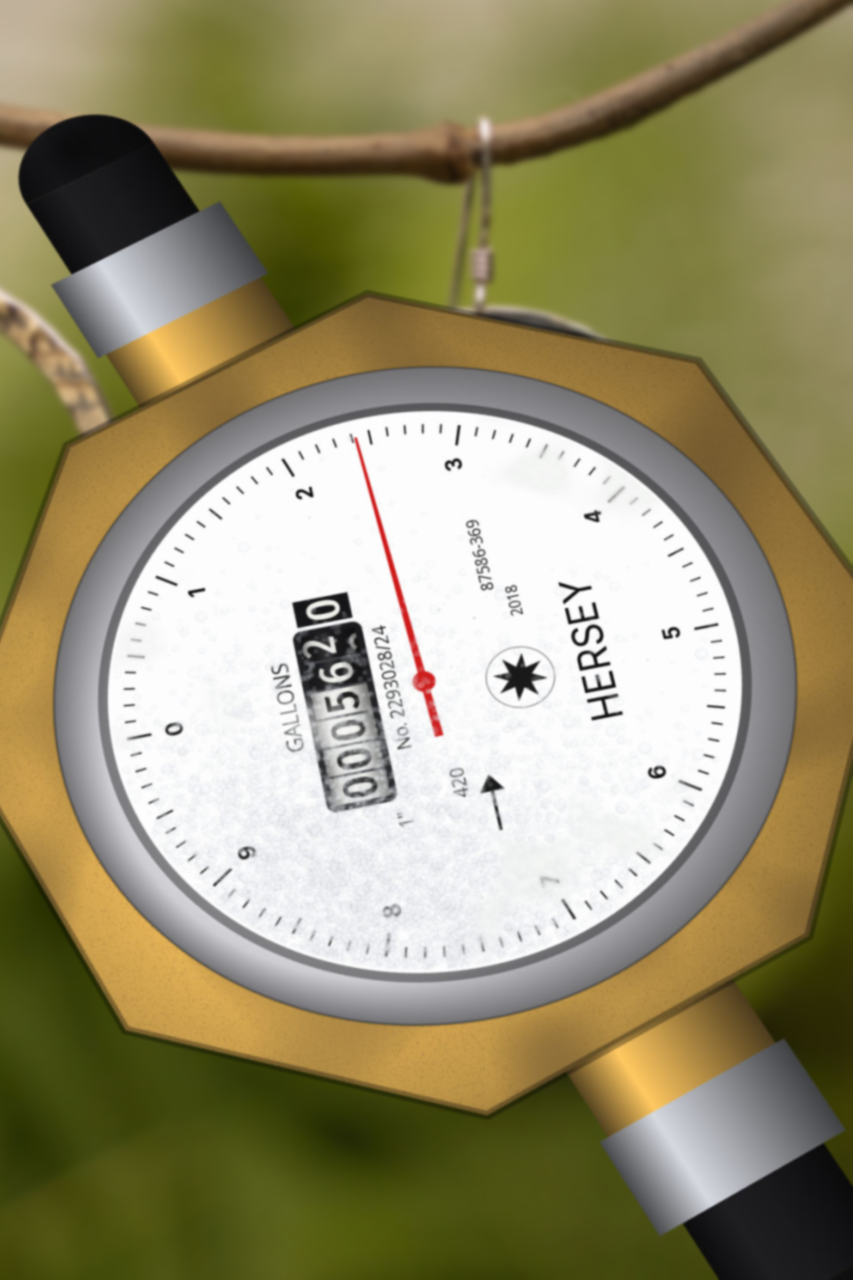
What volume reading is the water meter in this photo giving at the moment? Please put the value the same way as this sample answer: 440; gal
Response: 5622.4; gal
